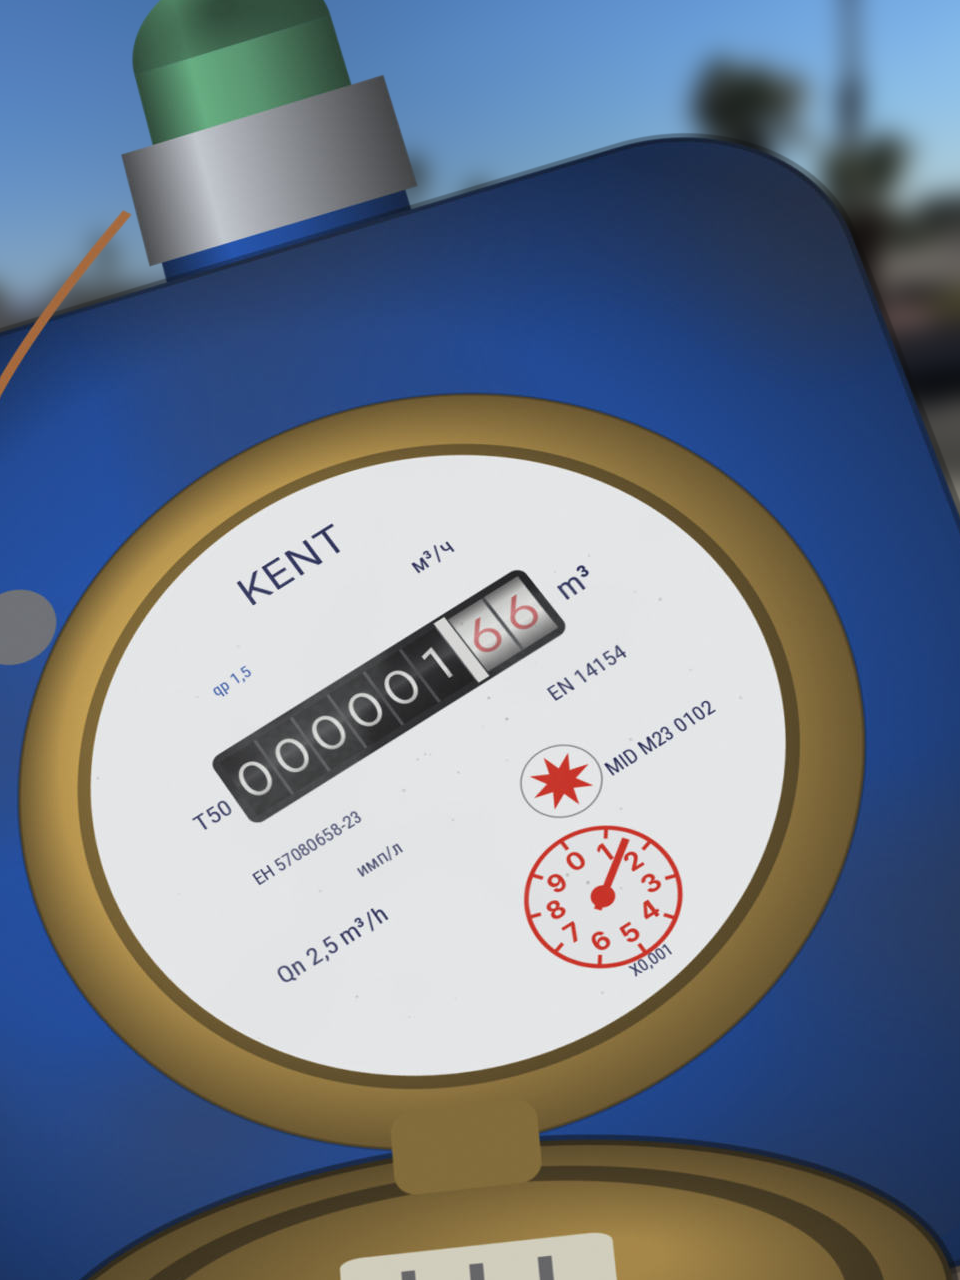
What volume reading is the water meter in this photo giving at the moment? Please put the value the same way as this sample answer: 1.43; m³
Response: 1.661; m³
